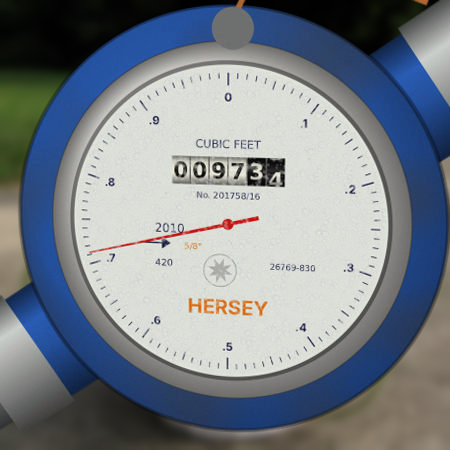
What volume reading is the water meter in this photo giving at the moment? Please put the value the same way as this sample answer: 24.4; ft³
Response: 9733.71; ft³
